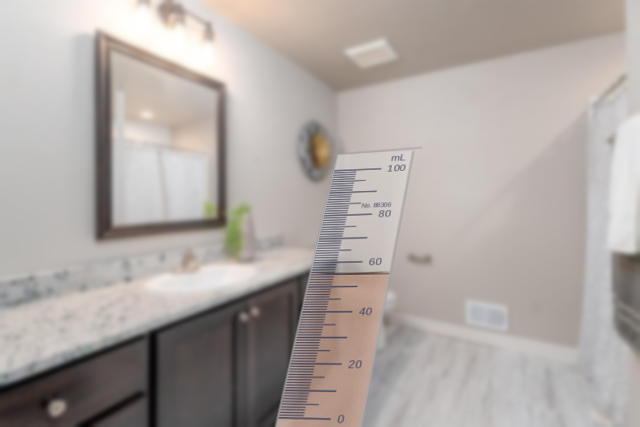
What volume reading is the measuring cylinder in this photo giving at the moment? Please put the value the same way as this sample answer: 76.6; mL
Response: 55; mL
